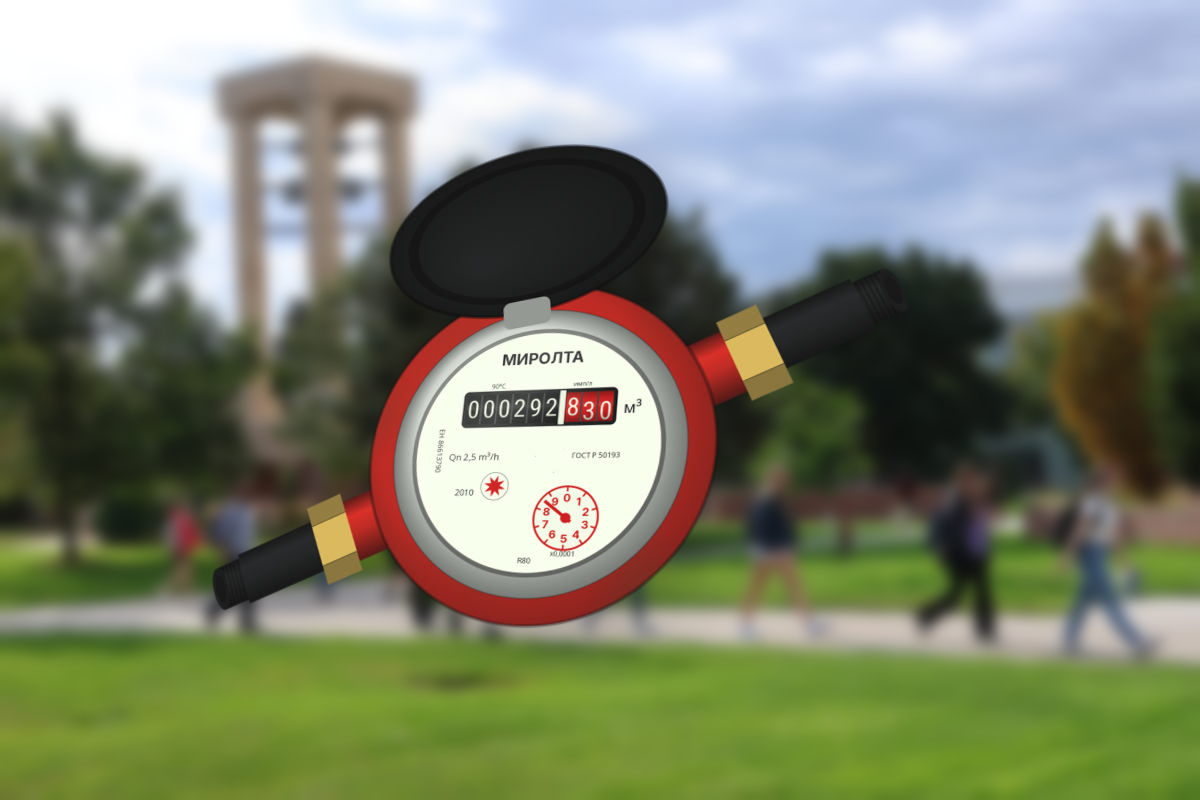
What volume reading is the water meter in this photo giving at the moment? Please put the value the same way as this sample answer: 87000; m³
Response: 292.8298; m³
